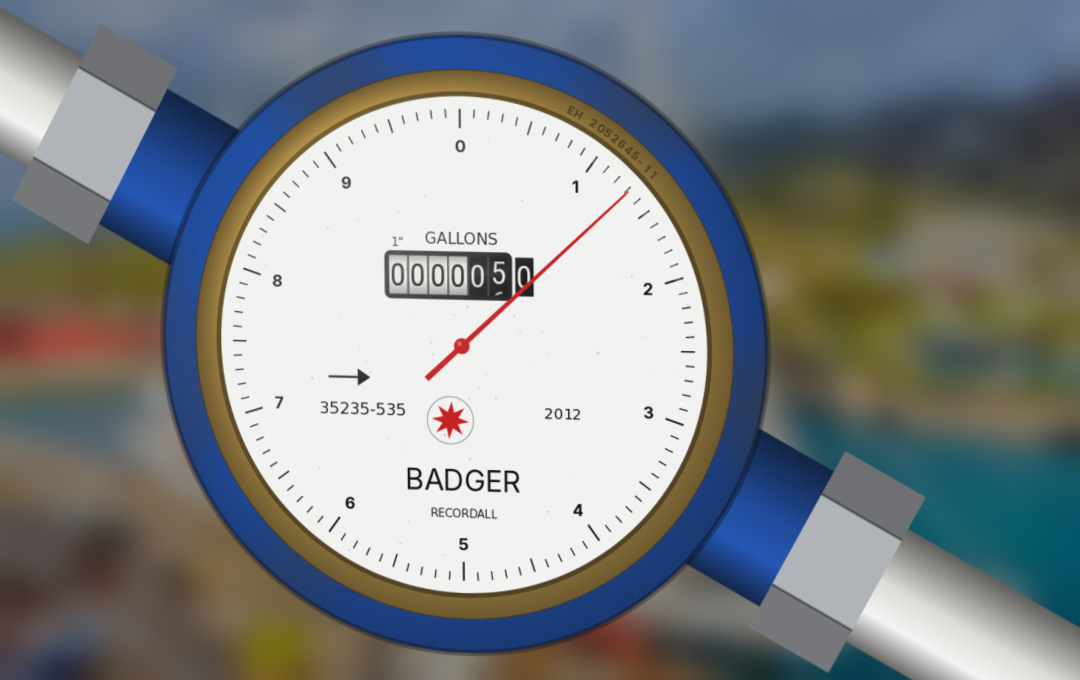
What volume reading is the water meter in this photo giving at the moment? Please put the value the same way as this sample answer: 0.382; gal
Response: 51.3; gal
